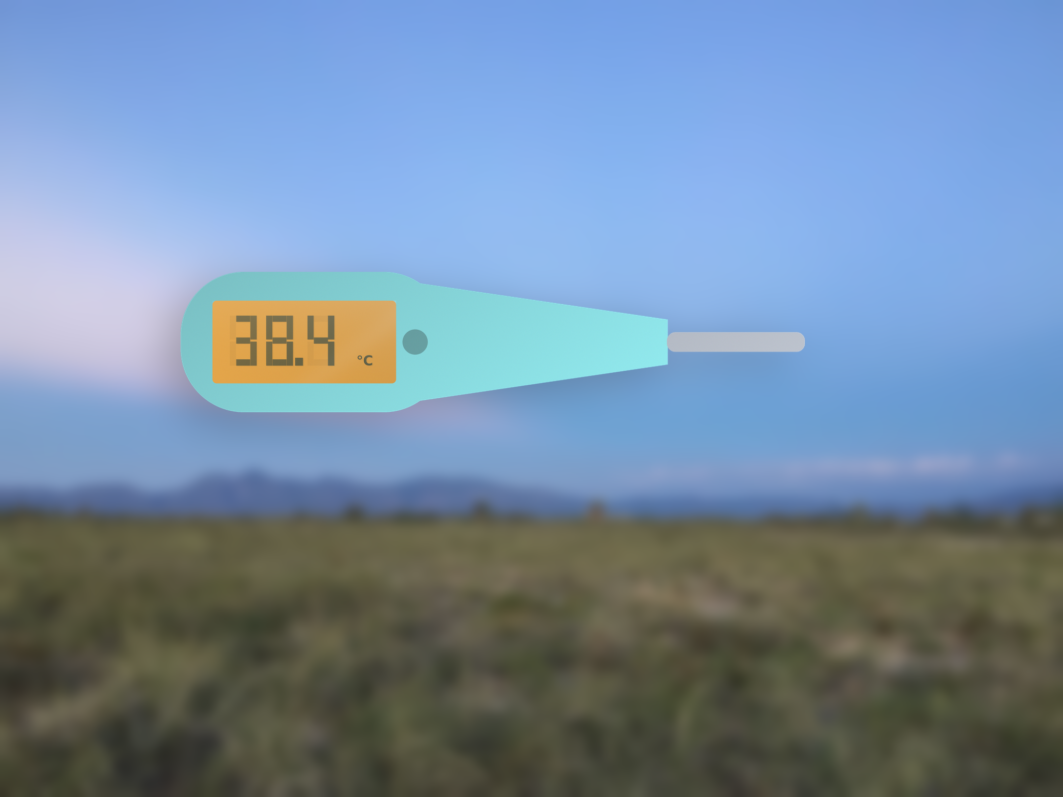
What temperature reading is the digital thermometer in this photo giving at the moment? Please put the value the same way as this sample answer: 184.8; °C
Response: 38.4; °C
